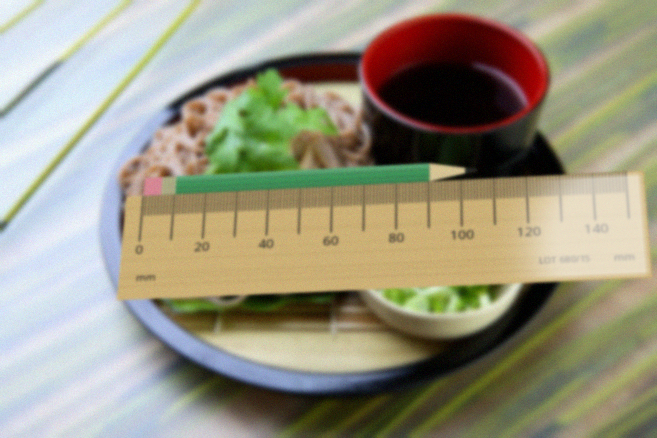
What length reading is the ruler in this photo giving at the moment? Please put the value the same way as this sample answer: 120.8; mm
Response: 105; mm
